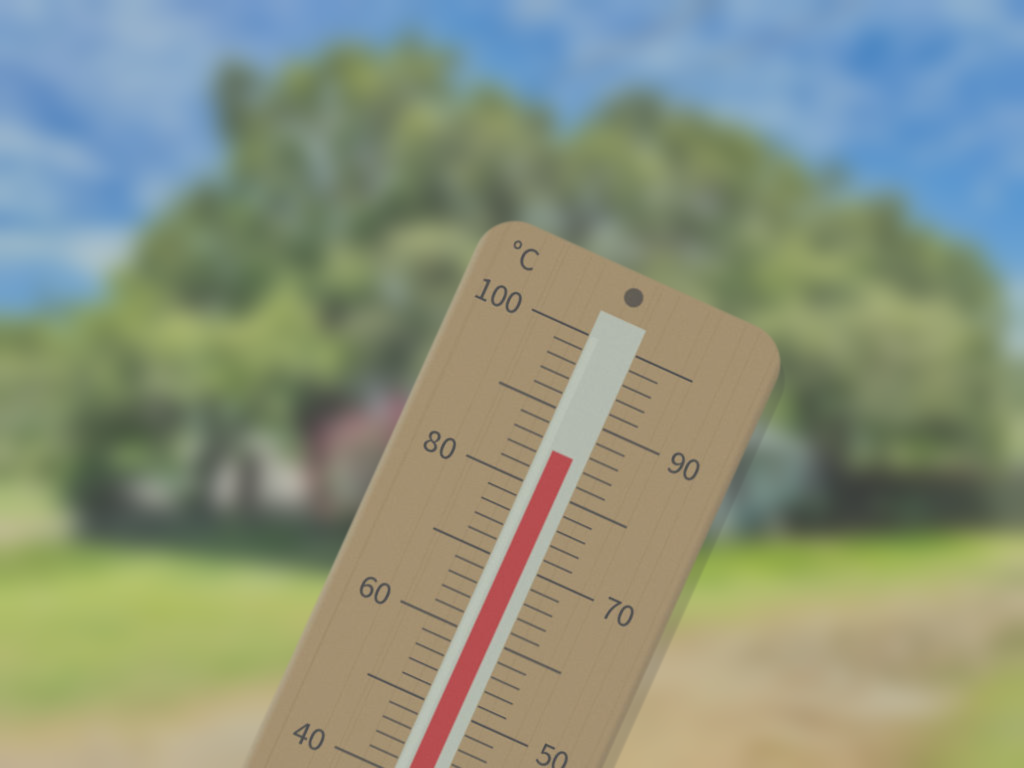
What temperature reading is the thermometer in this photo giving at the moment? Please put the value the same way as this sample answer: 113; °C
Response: 85; °C
